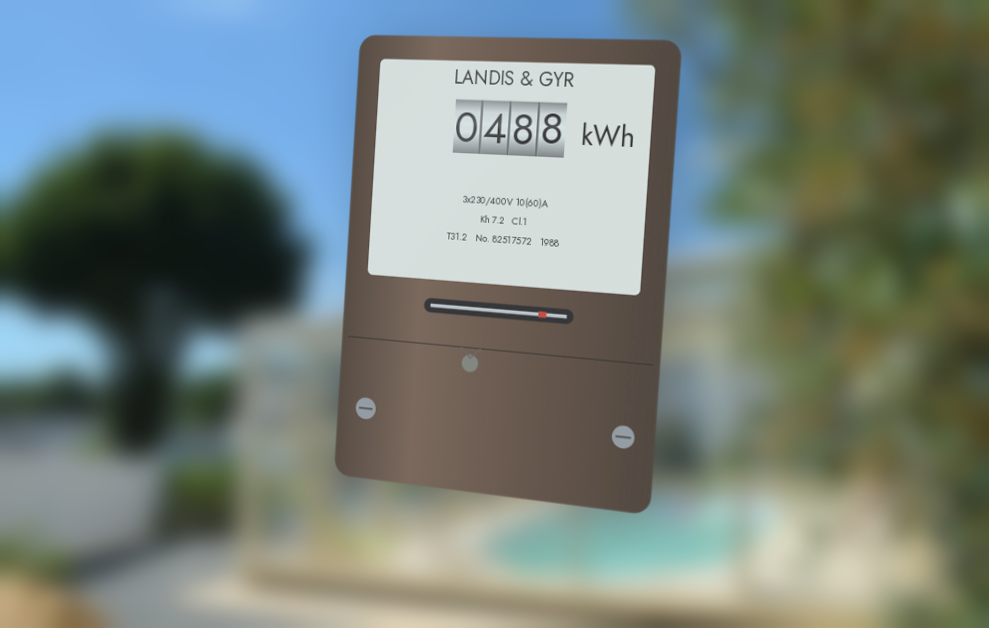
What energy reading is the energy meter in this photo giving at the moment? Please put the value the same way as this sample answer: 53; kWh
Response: 488; kWh
